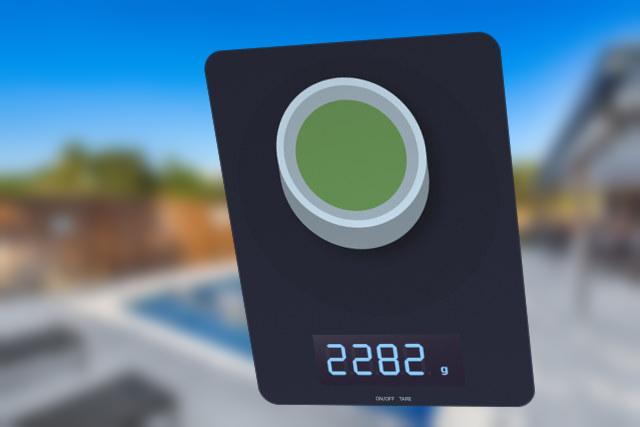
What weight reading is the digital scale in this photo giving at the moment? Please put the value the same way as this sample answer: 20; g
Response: 2282; g
